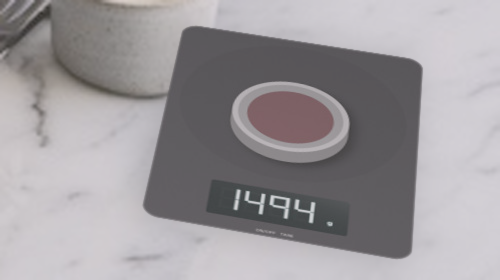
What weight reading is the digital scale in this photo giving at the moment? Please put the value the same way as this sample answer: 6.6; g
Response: 1494; g
